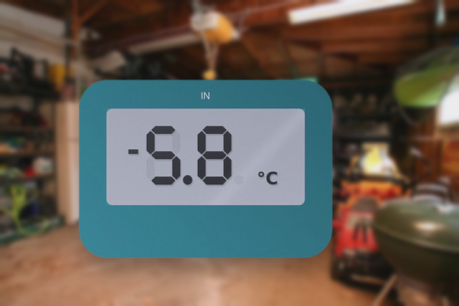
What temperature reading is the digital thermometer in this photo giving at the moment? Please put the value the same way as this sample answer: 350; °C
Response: -5.8; °C
